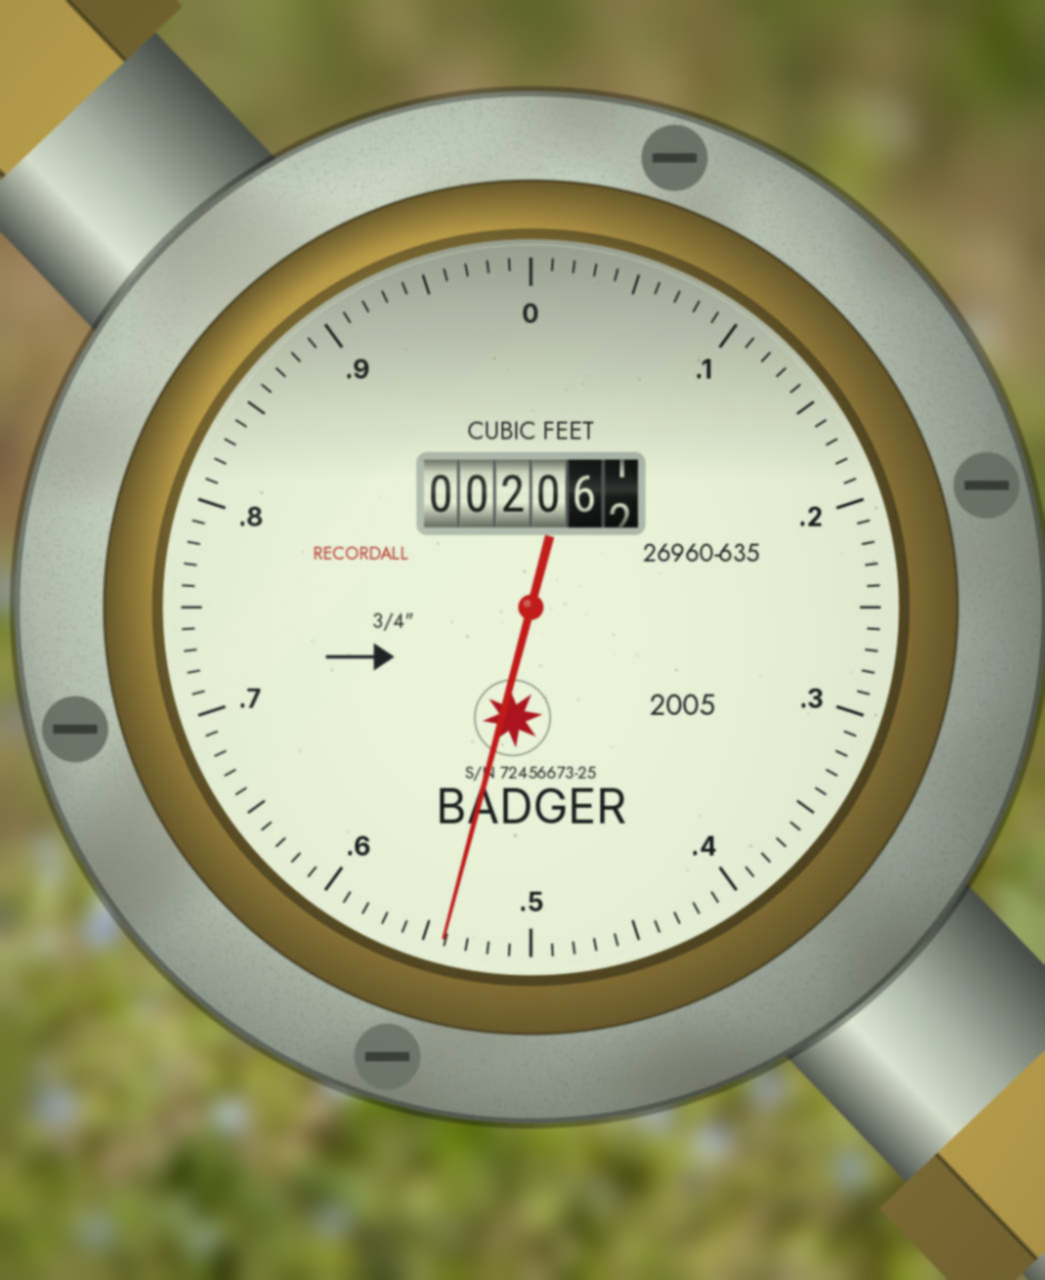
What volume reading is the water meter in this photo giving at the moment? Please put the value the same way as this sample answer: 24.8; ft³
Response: 2061.54; ft³
